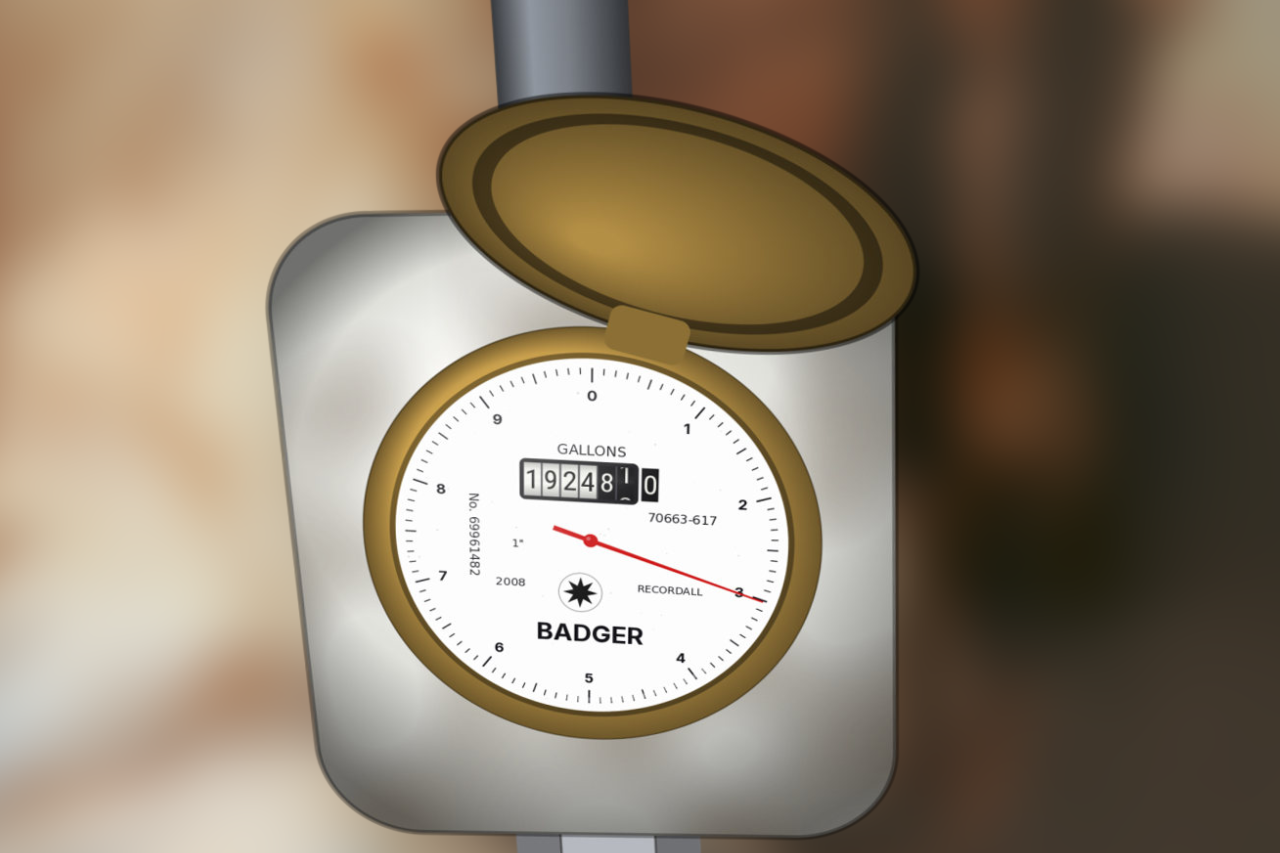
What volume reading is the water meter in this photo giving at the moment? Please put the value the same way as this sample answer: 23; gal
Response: 1924813.0; gal
